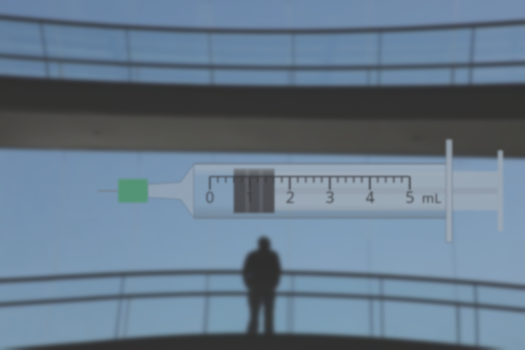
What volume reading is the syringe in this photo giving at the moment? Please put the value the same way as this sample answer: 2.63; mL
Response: 0.6; mL
